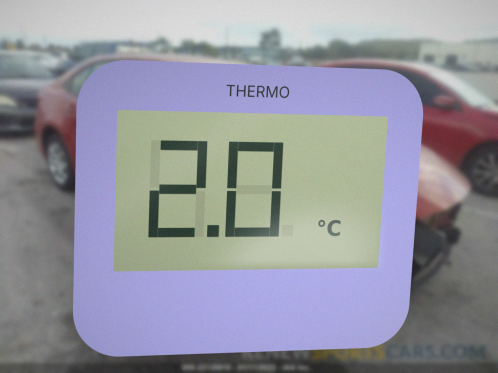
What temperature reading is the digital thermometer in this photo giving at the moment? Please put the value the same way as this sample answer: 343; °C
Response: 2.0; °C
